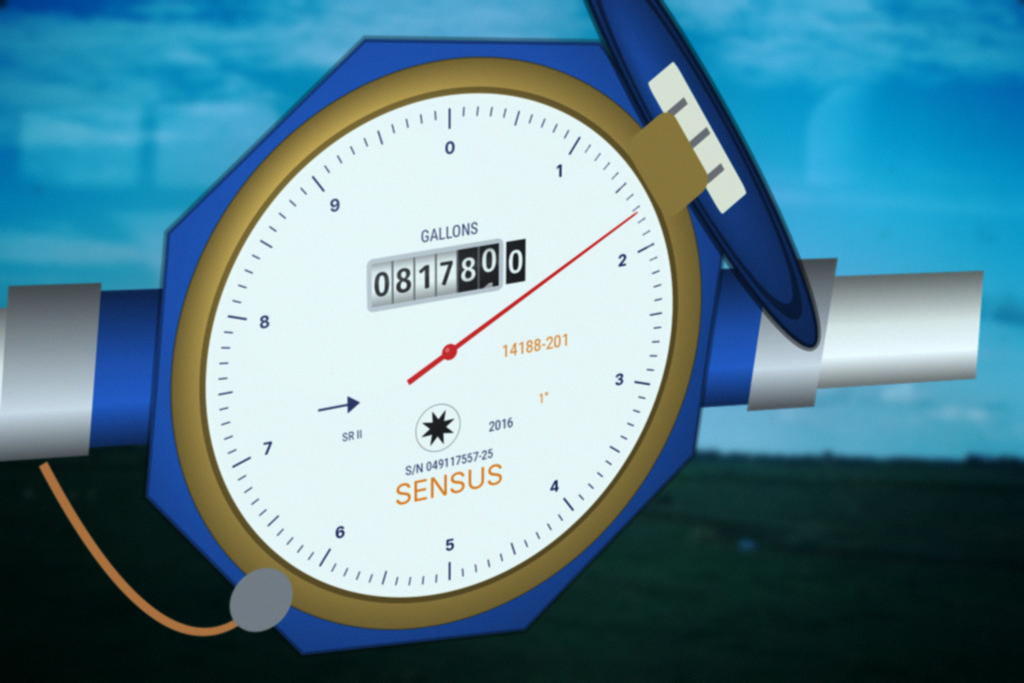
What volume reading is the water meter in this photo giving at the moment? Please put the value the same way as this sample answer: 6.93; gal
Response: 817801.7; gal
